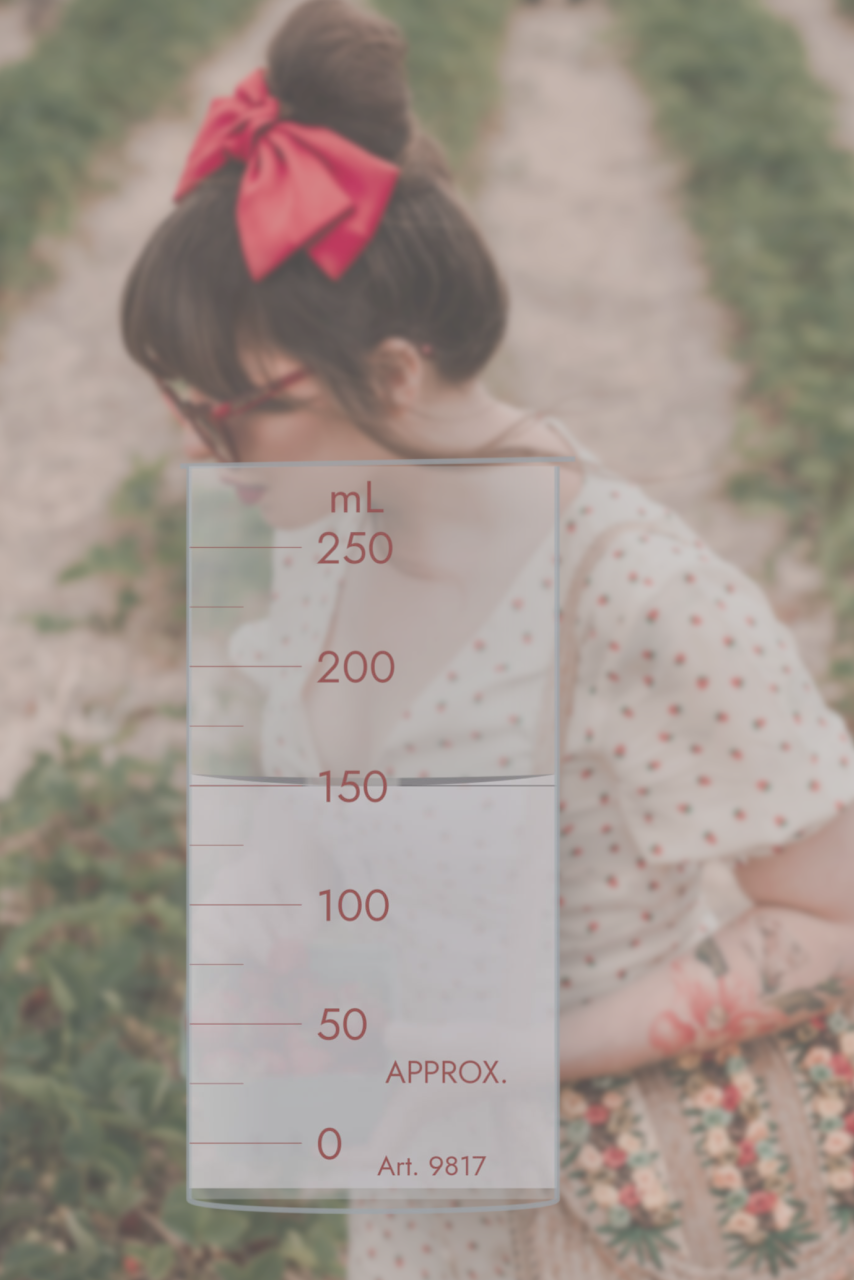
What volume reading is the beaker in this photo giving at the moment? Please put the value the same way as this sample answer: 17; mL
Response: 150; mL
